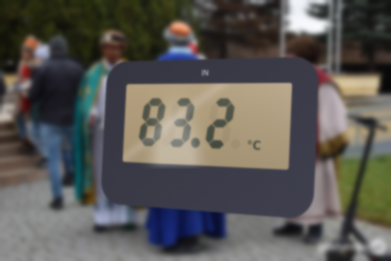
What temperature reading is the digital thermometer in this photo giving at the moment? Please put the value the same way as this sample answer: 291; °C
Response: 83.2; °C
